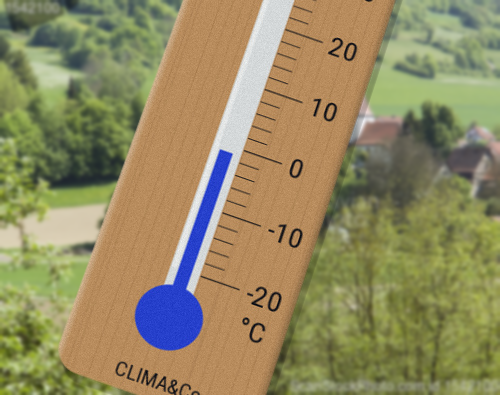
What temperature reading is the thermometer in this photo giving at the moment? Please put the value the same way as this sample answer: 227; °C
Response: -1; °C
